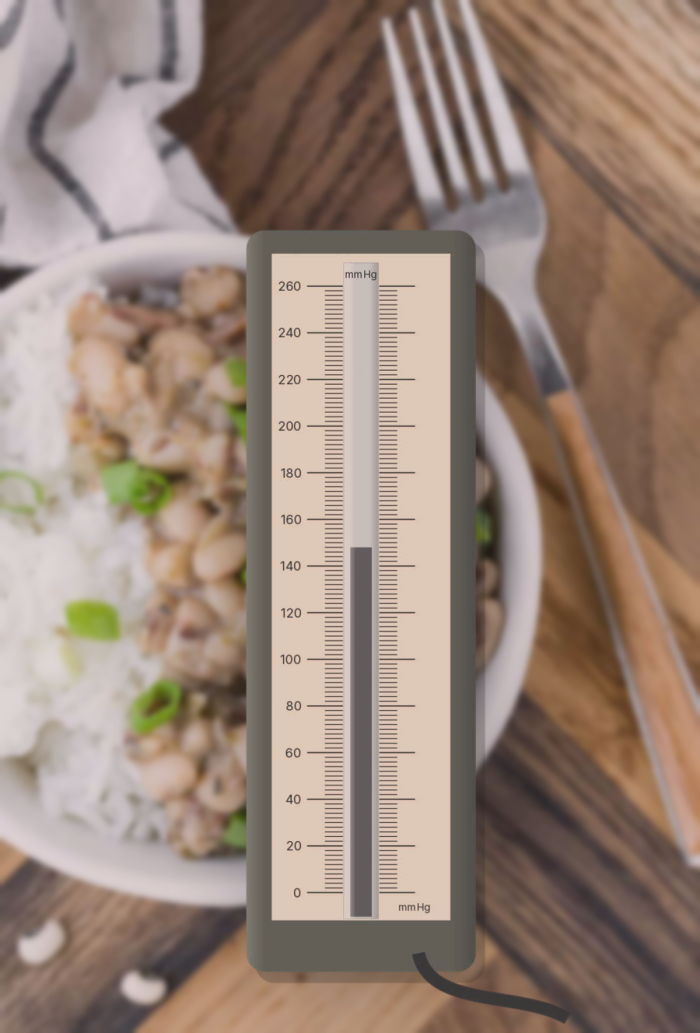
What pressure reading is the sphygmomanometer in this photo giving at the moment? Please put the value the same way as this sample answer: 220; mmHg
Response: 148; mmHg
